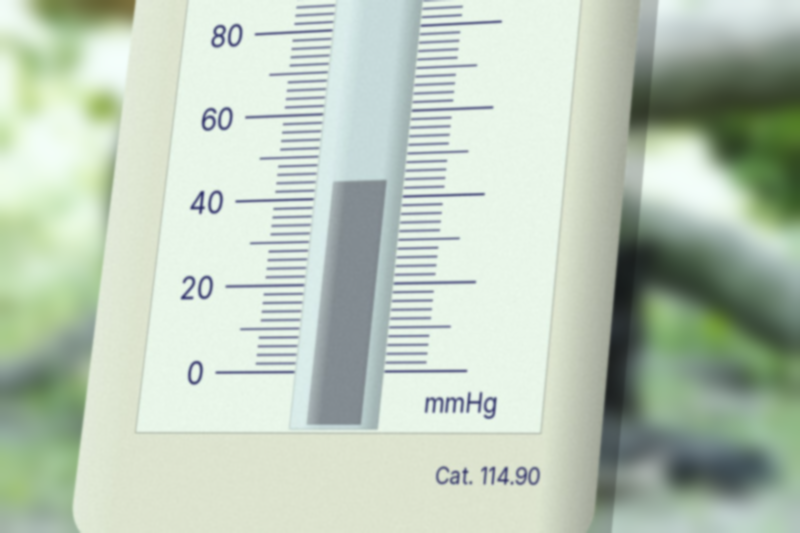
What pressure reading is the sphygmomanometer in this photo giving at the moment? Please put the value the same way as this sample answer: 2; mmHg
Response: 44; mmHg
